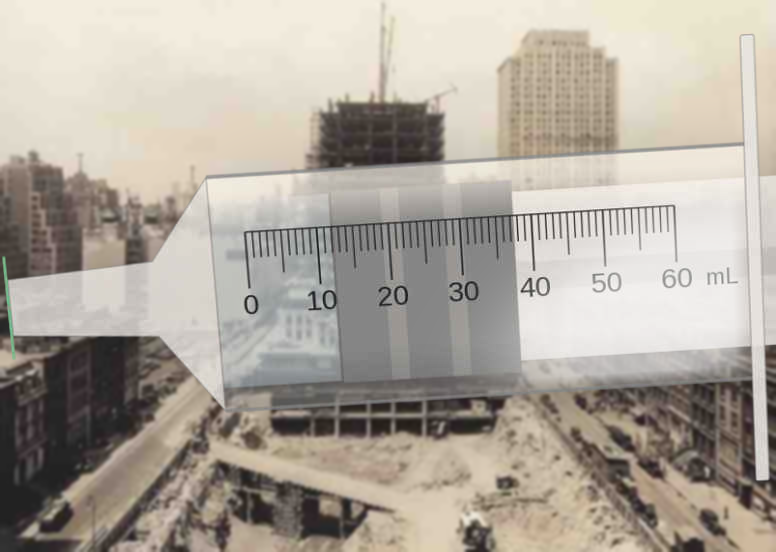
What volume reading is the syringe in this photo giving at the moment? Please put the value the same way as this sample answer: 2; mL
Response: 12; mL
